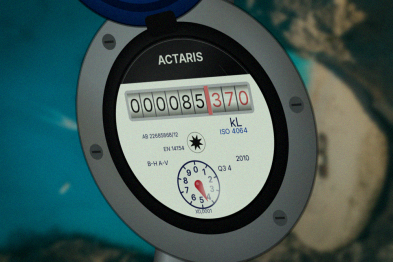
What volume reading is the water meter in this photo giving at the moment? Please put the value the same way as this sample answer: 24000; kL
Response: 85.3704; kL
